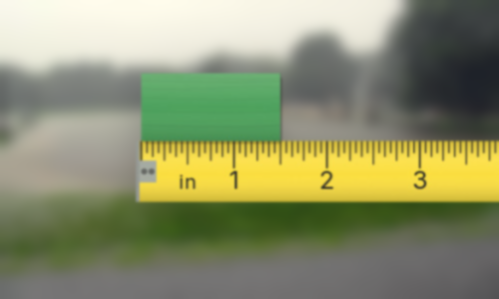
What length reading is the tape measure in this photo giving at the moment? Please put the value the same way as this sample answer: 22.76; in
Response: 1.5; in
